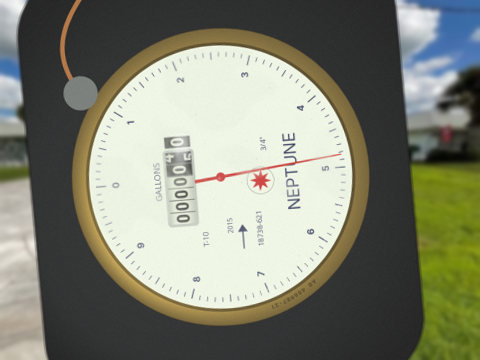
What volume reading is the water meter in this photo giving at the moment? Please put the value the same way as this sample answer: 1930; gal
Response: 44.8; gal
